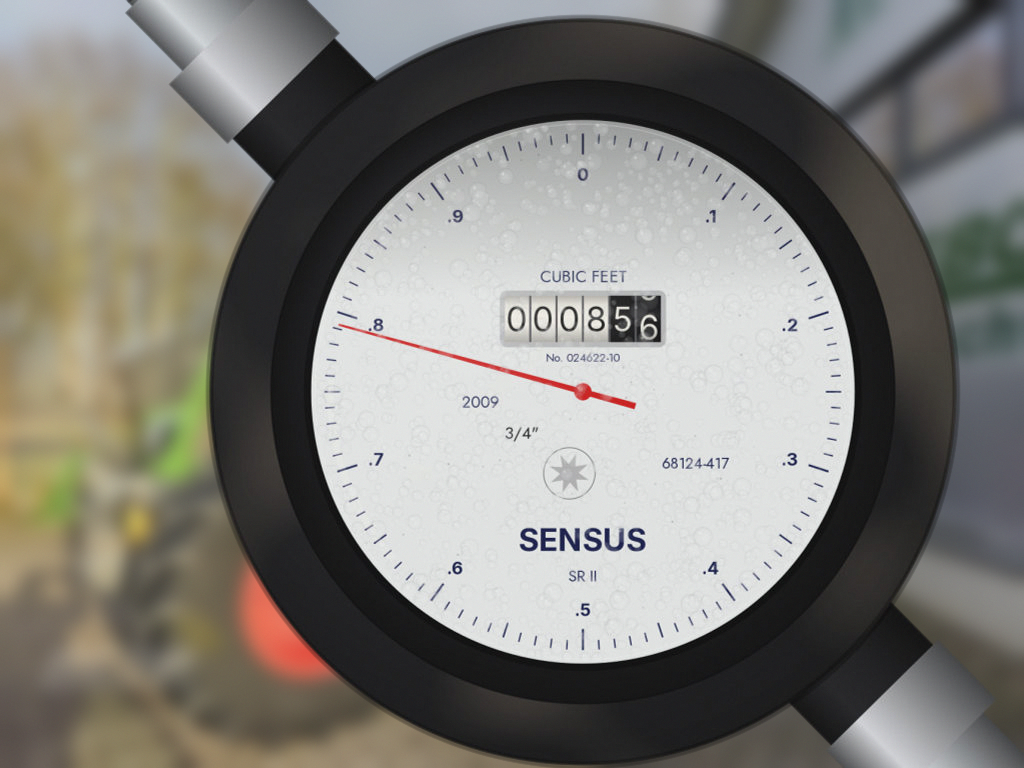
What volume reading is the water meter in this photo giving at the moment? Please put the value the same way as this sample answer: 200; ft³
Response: 855.79; ft³
